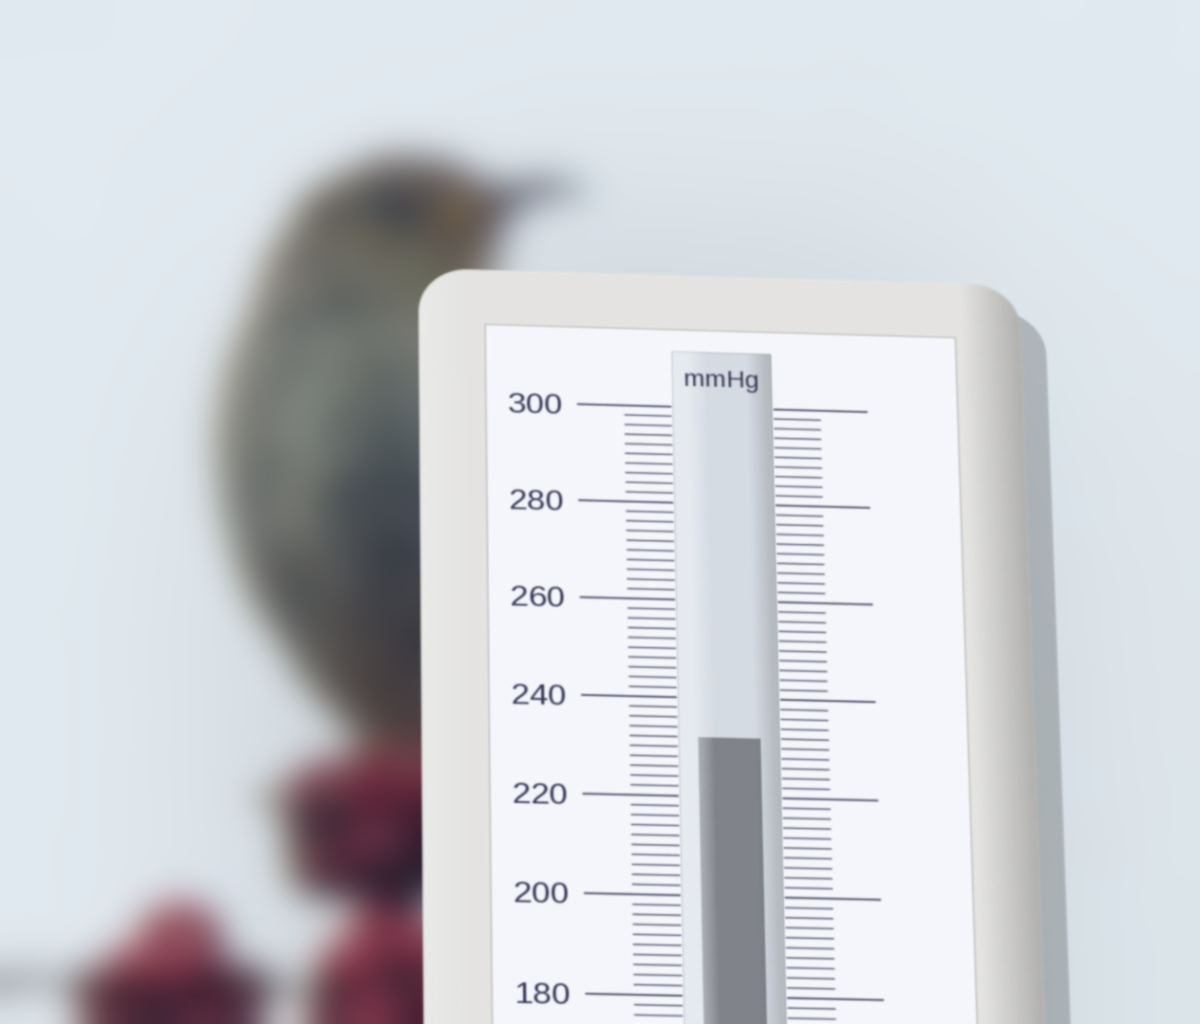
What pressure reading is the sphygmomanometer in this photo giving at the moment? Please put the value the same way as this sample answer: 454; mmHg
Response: 232; mmHg
